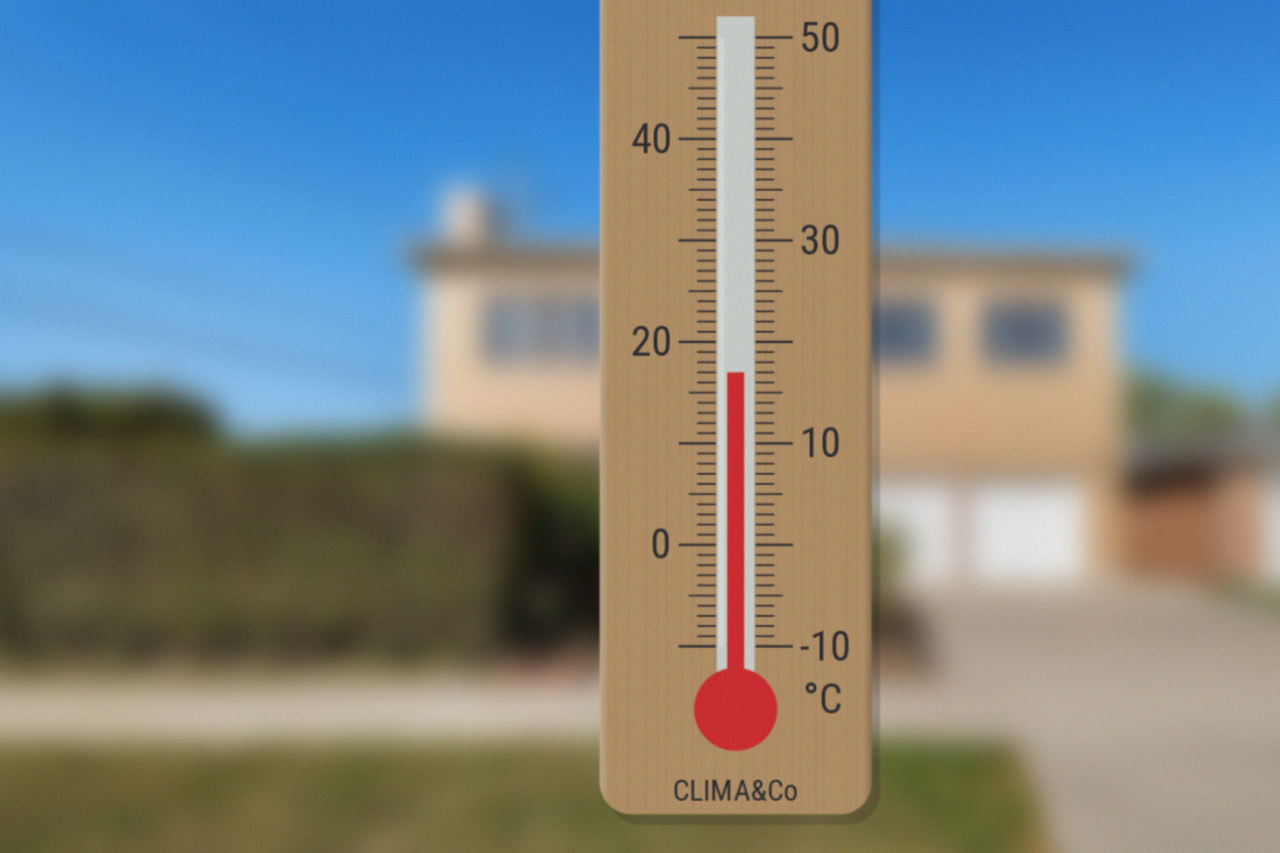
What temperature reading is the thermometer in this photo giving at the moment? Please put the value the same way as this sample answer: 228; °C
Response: 17; °C
